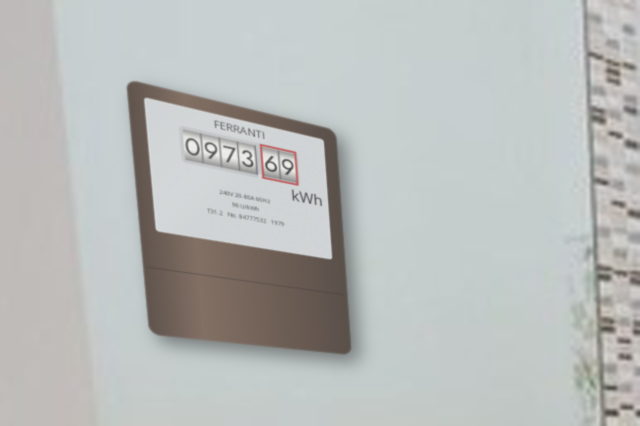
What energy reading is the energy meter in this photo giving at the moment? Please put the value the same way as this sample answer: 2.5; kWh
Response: 973.69; kWh
